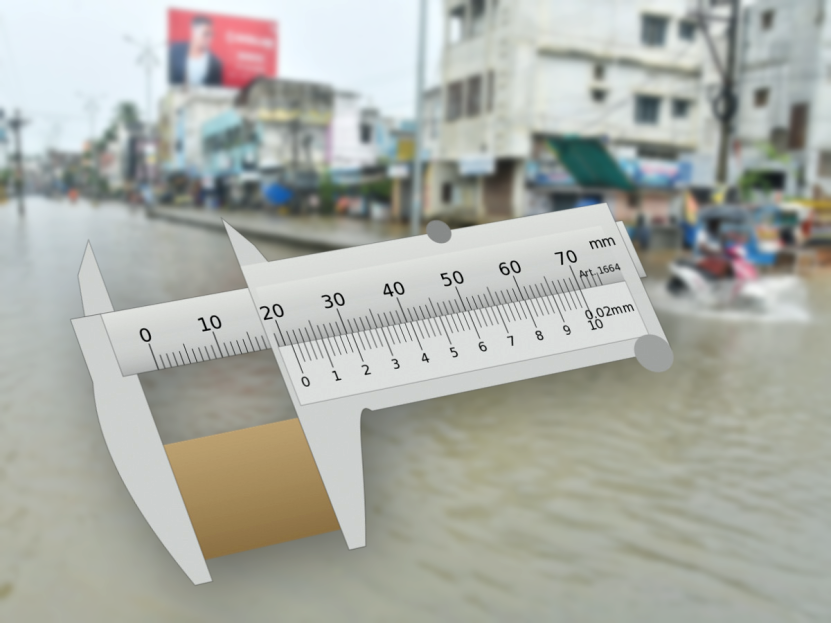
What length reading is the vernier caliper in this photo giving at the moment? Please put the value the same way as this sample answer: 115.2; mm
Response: 21.0; mm
